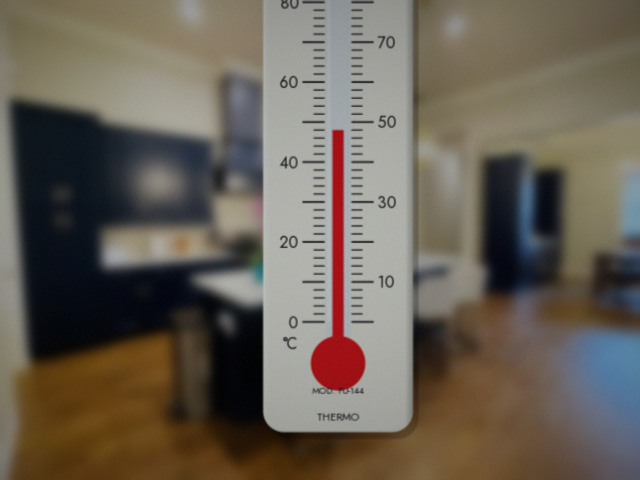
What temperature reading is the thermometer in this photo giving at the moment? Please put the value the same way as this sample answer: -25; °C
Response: 48; °C
